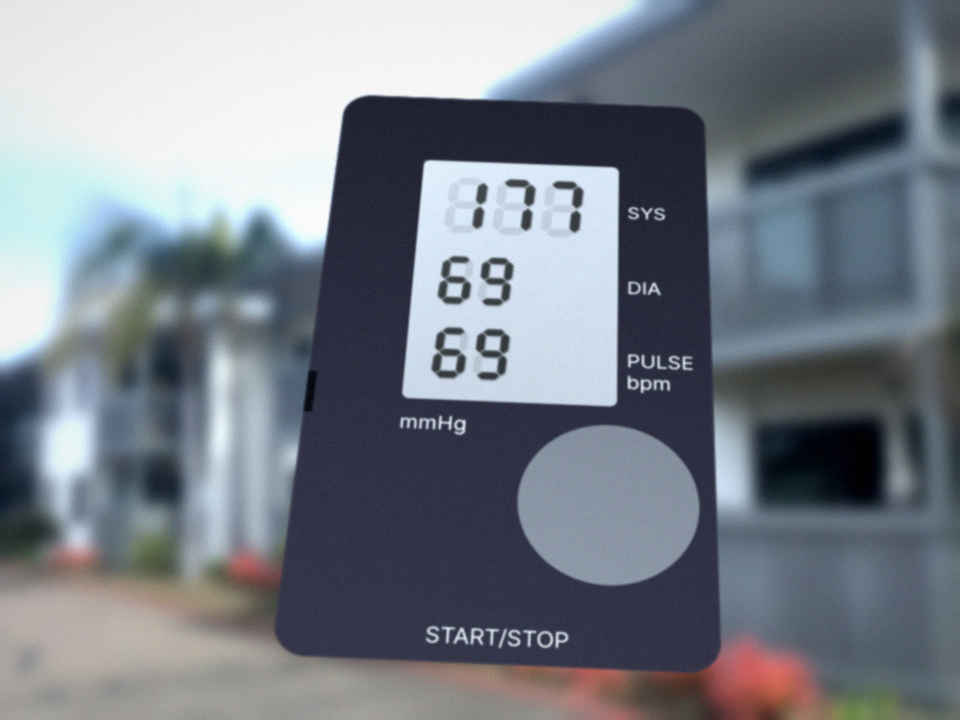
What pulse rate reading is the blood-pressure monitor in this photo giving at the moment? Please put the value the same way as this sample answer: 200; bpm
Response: 69; bpm
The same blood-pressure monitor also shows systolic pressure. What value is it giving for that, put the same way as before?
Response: 177; mmHg
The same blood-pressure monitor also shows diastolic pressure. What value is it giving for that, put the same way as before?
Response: 69; mmHg
